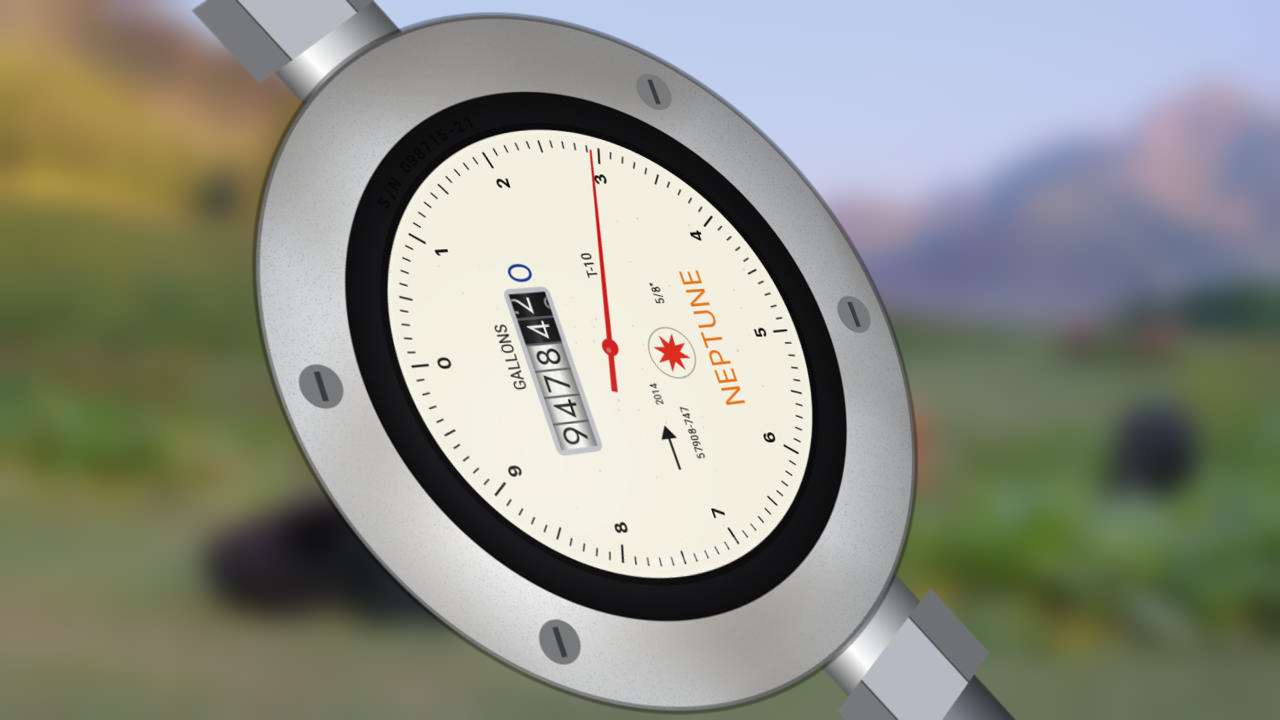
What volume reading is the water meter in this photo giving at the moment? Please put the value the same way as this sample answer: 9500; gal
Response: 9478422.9; gal
